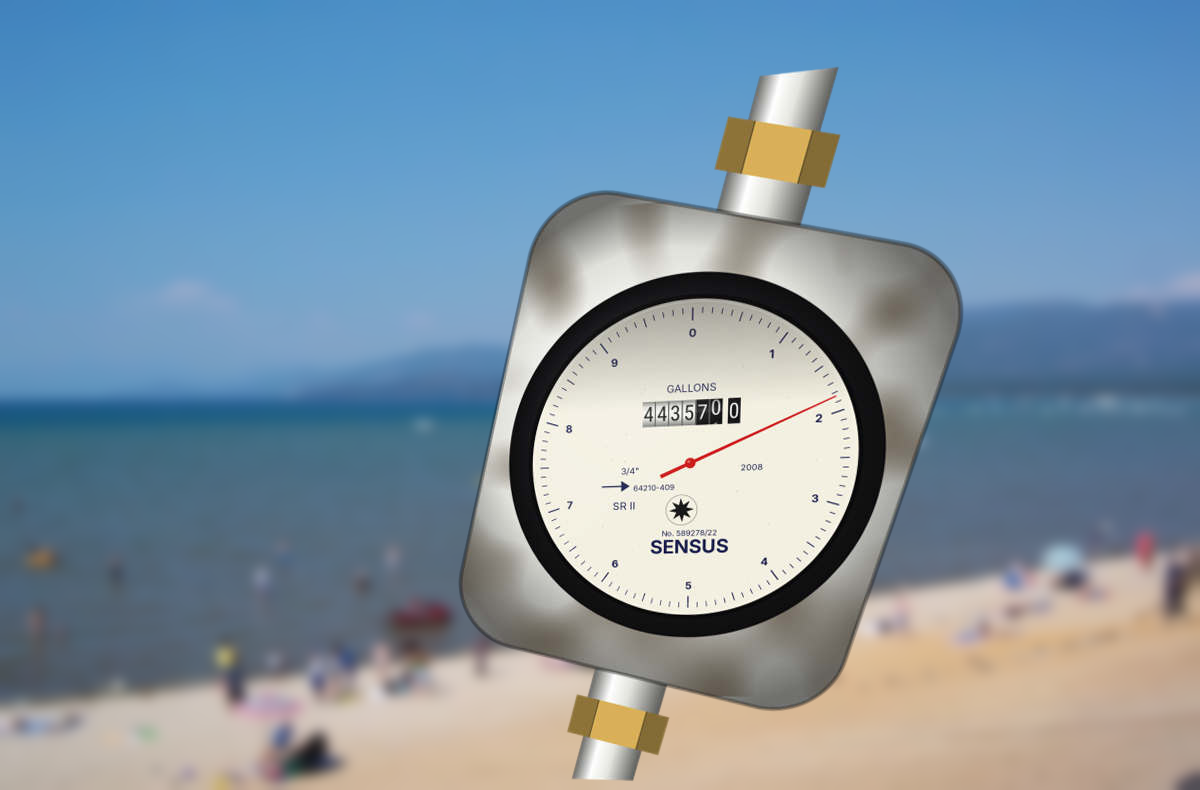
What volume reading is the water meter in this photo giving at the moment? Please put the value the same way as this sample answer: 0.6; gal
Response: 4435701.8; gal
